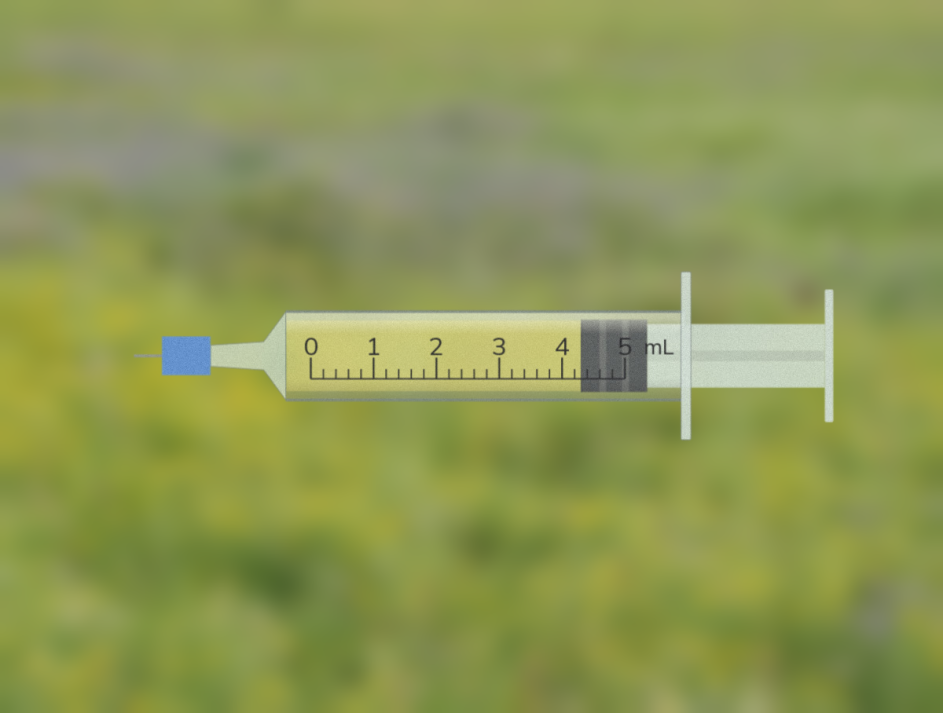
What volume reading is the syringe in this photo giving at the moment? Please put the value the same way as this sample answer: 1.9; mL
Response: 4.3; mL
